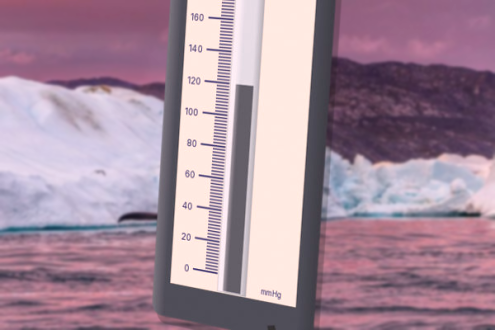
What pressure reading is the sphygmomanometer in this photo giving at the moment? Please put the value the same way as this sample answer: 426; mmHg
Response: 120; mmHg
